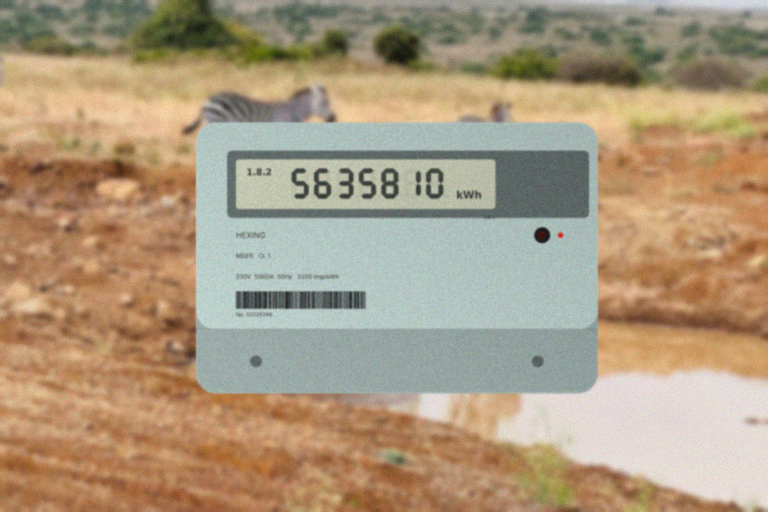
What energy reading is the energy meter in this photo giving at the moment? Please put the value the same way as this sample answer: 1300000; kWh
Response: 5635810; kWh
